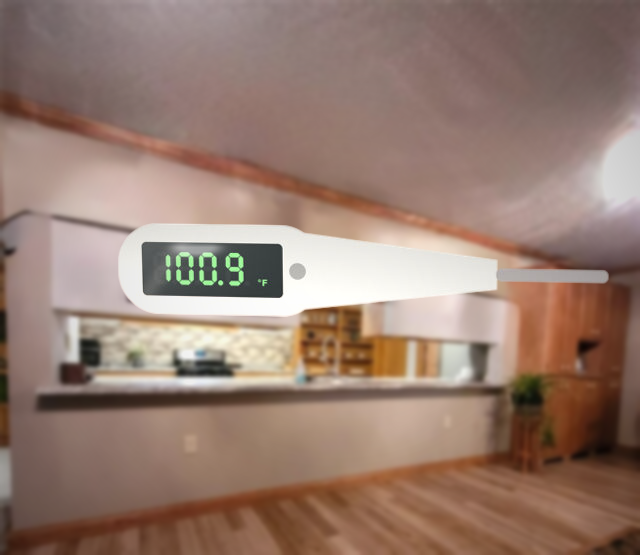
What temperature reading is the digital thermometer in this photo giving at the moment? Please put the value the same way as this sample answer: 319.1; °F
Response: 100.9; °F
